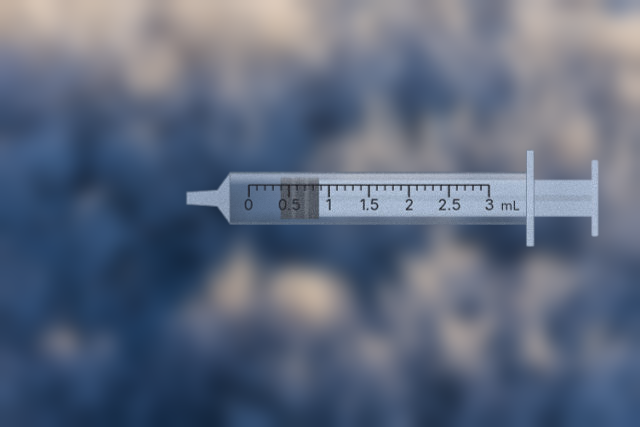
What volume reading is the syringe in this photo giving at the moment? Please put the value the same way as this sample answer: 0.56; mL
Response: 0.4; mL
